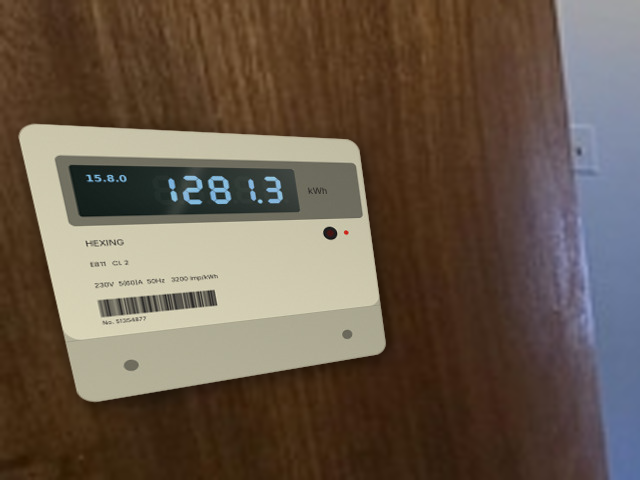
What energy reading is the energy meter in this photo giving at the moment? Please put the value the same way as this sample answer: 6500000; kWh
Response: 1281.3; kWh
